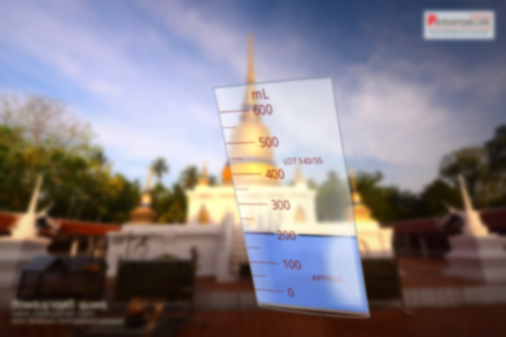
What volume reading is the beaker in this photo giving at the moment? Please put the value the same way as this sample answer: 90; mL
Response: 200; mL
